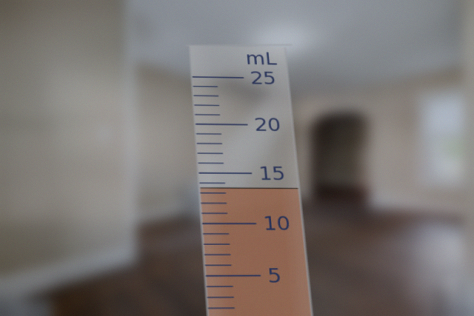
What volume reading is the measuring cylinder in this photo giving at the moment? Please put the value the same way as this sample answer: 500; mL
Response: 13.5; mL
